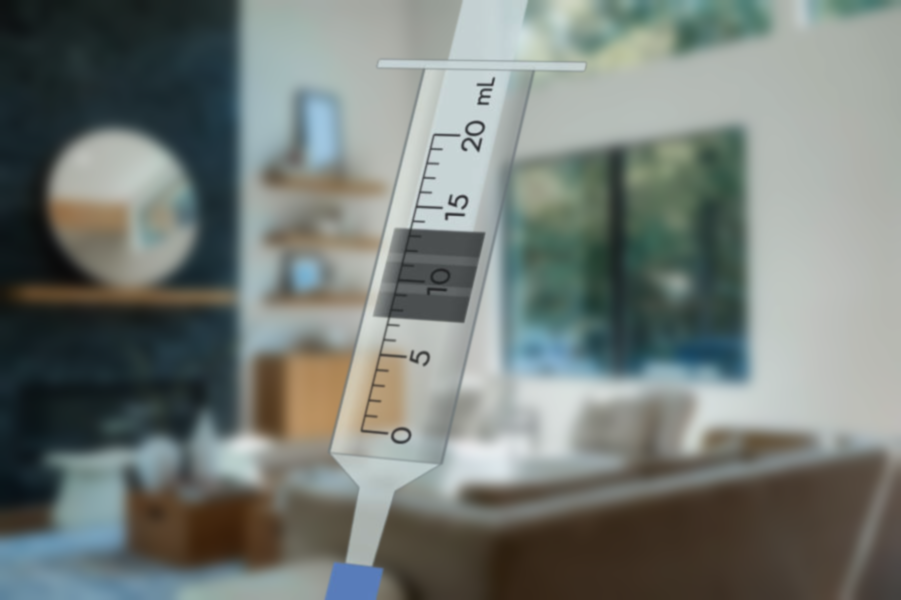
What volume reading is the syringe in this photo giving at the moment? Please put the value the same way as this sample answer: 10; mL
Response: 7.5; mL
